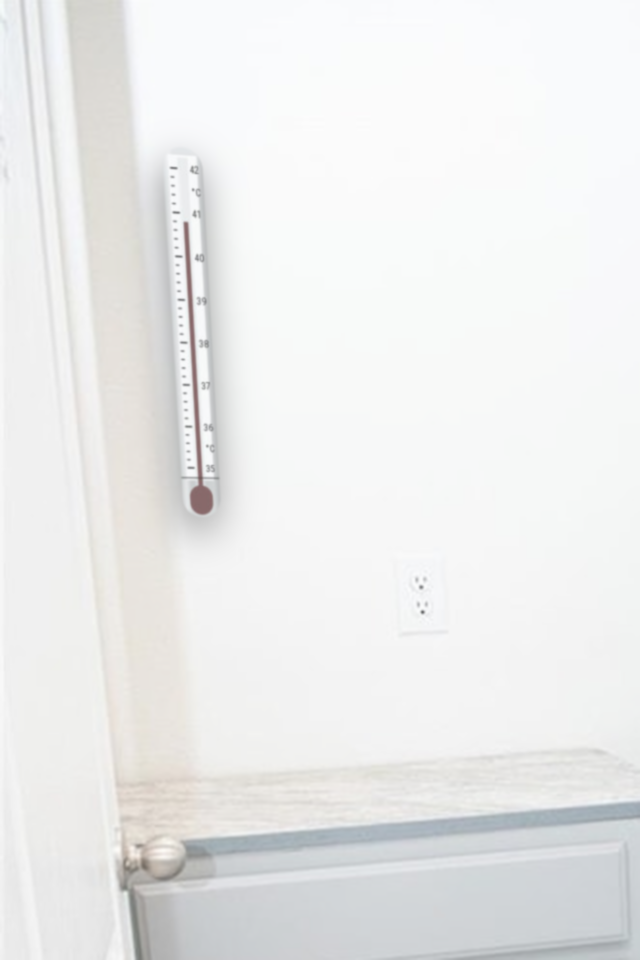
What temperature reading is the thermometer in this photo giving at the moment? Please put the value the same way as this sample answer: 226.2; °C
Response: 40.8; °C
